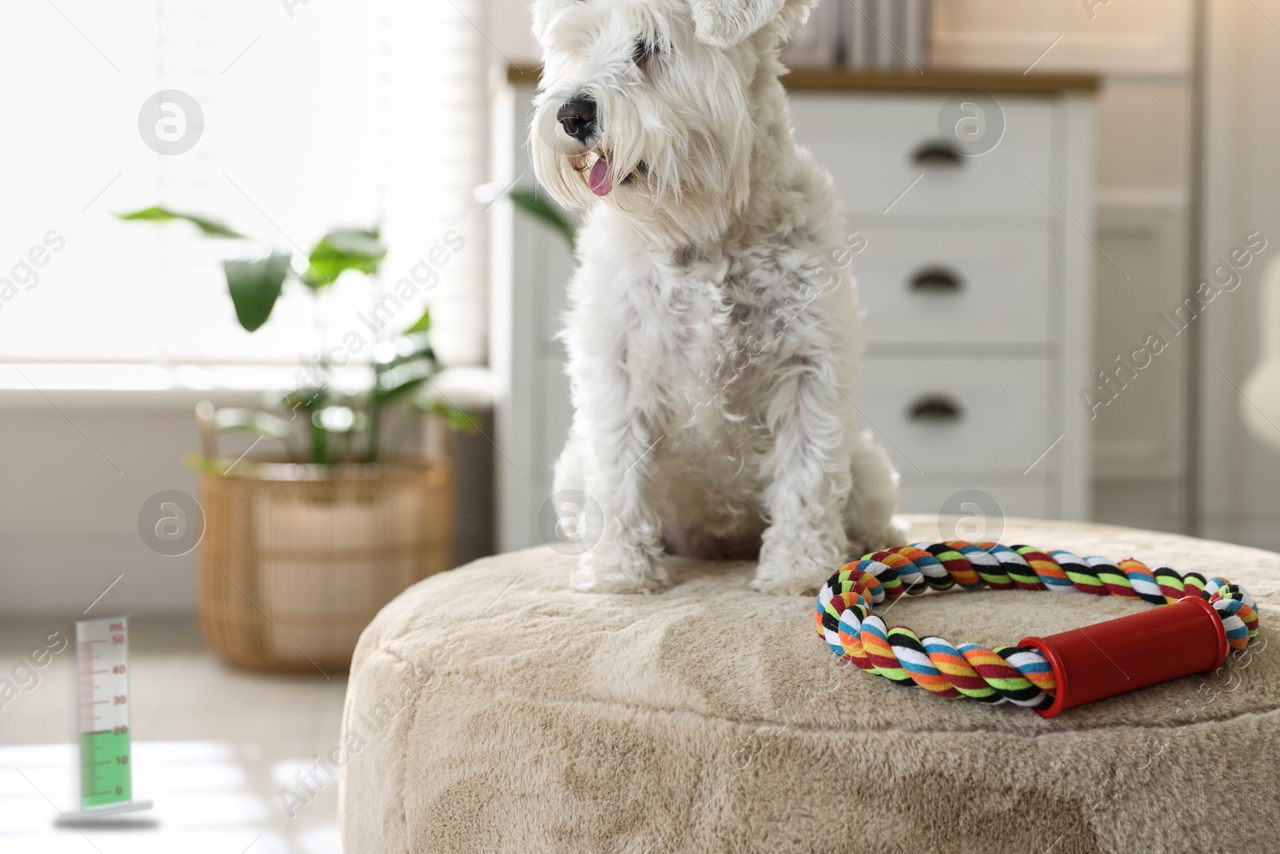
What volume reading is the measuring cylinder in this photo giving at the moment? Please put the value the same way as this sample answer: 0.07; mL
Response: 20; mL
